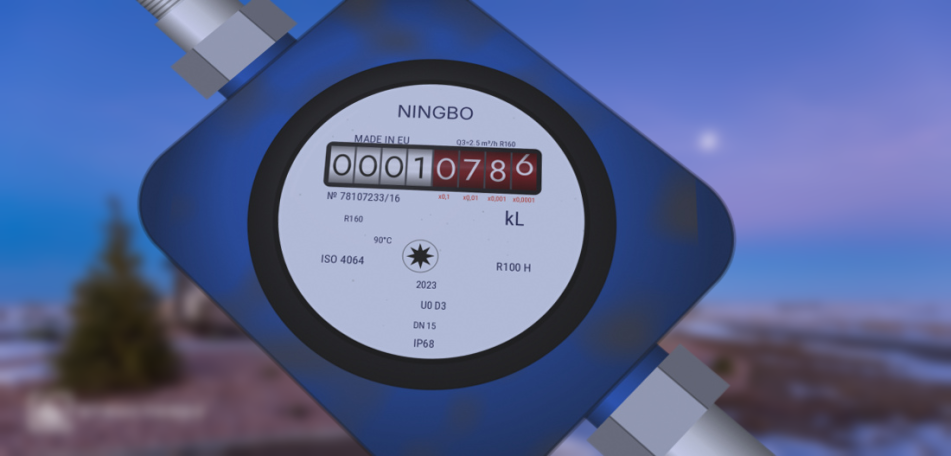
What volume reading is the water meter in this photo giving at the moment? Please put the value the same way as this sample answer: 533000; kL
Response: 1.0786; kL
